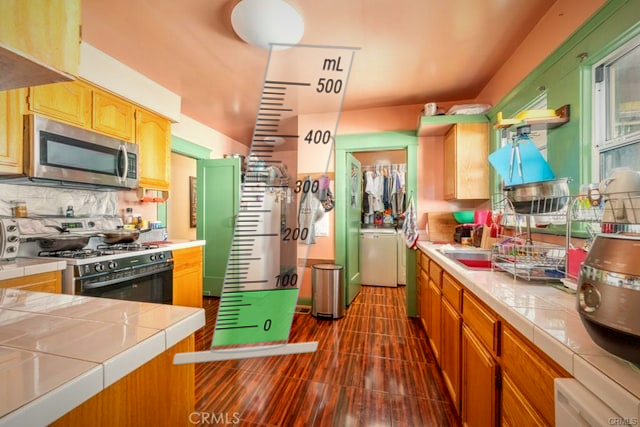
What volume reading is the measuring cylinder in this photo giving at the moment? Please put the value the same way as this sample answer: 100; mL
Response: 80; mL
